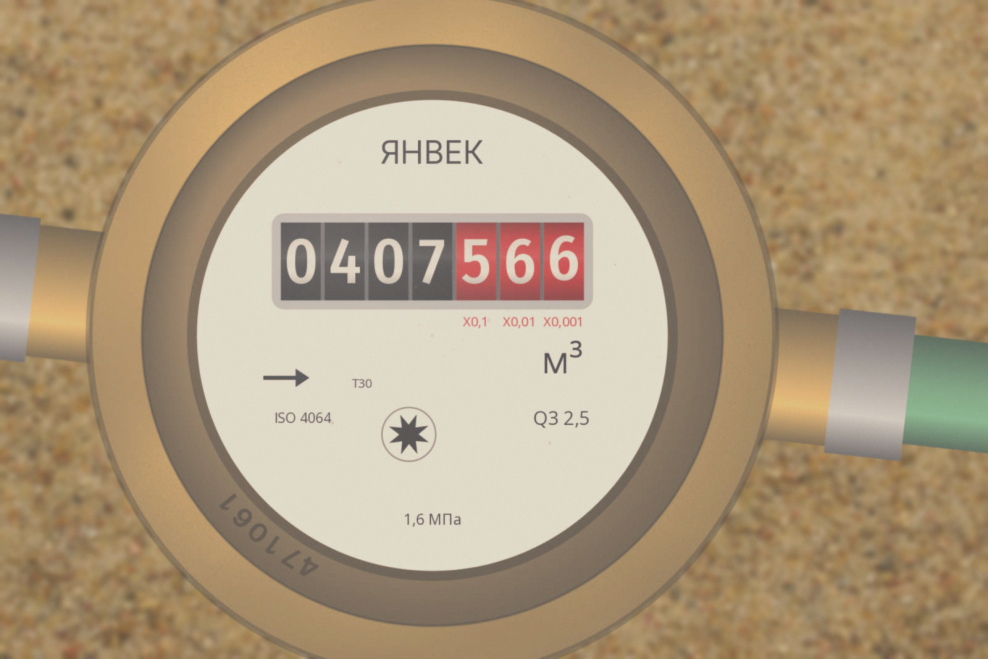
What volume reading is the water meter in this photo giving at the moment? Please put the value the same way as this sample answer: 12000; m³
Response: 407.566; m³
